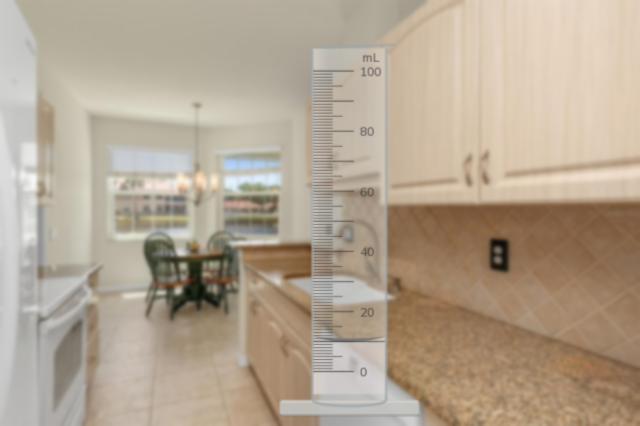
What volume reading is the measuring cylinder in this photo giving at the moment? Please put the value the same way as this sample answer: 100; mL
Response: 10; mL
